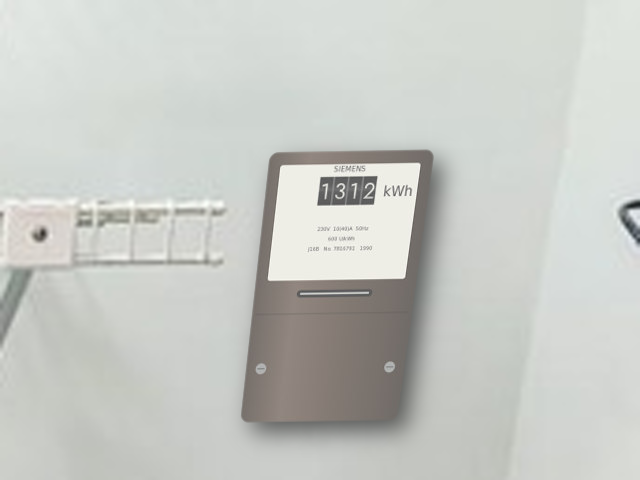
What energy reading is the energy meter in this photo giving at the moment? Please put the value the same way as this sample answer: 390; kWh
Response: 1312; kWh
